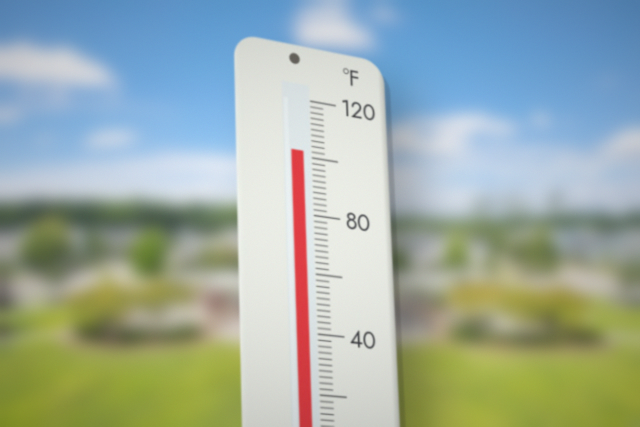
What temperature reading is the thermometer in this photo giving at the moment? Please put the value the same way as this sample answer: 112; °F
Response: 102; °F
